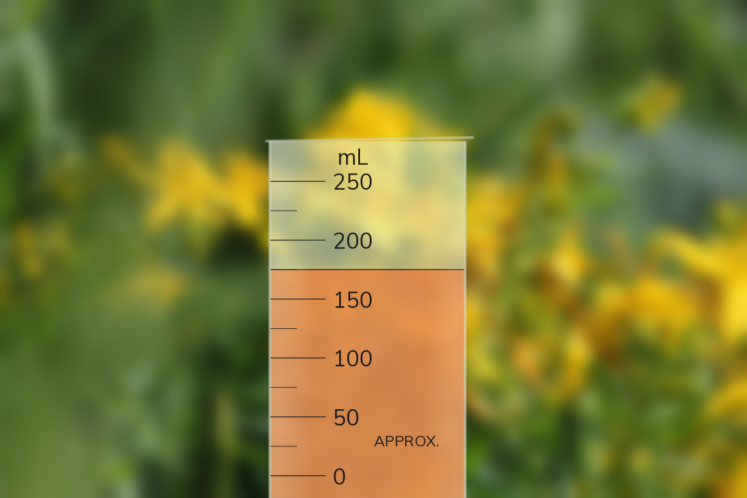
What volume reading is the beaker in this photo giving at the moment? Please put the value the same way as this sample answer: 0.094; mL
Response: 175; mL
